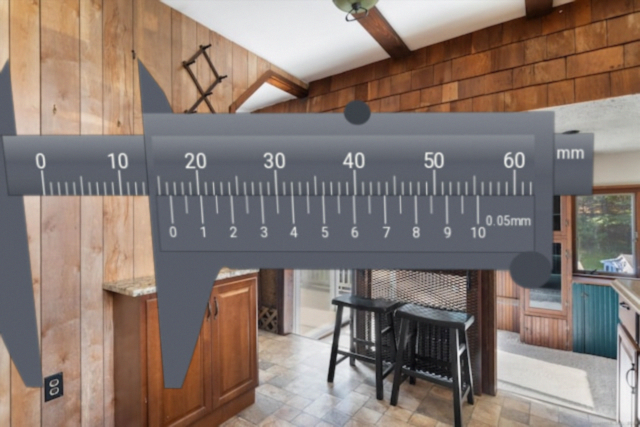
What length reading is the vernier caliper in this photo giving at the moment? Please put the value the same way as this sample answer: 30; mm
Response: 16.4; mm
